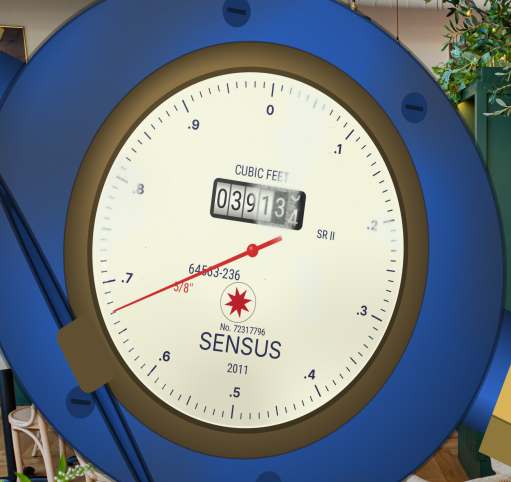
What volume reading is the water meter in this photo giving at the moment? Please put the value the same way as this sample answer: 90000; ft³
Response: 39133.67; ft³
